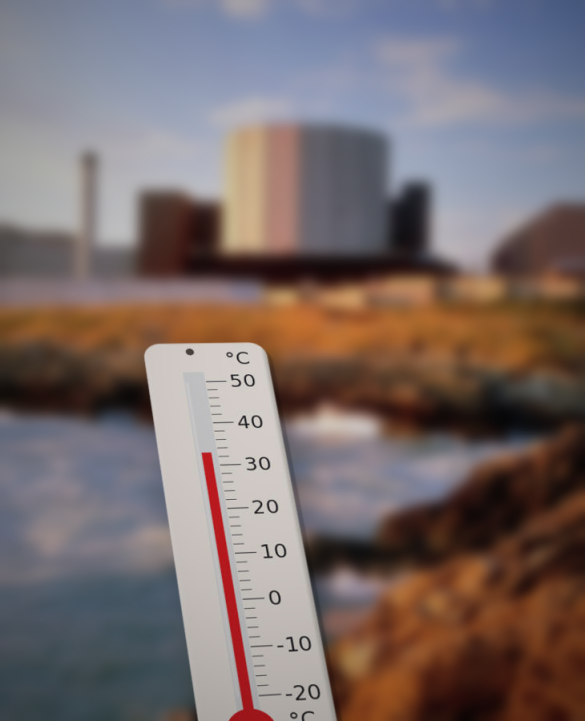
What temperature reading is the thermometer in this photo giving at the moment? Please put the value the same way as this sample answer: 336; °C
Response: 33; °C
